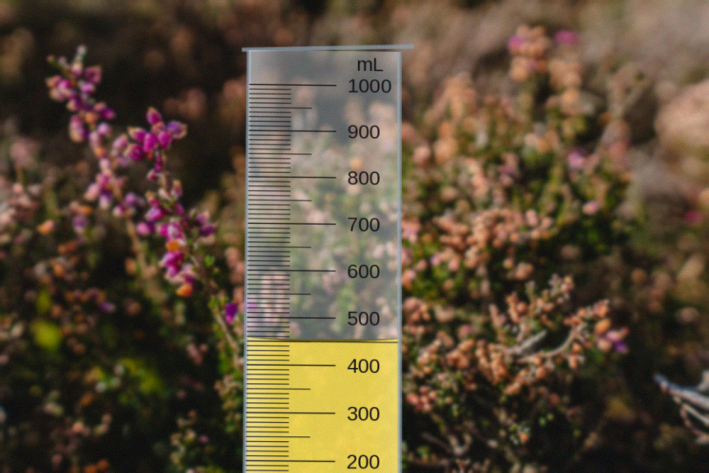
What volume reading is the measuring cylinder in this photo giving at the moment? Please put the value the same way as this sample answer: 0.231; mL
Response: 450; mL
